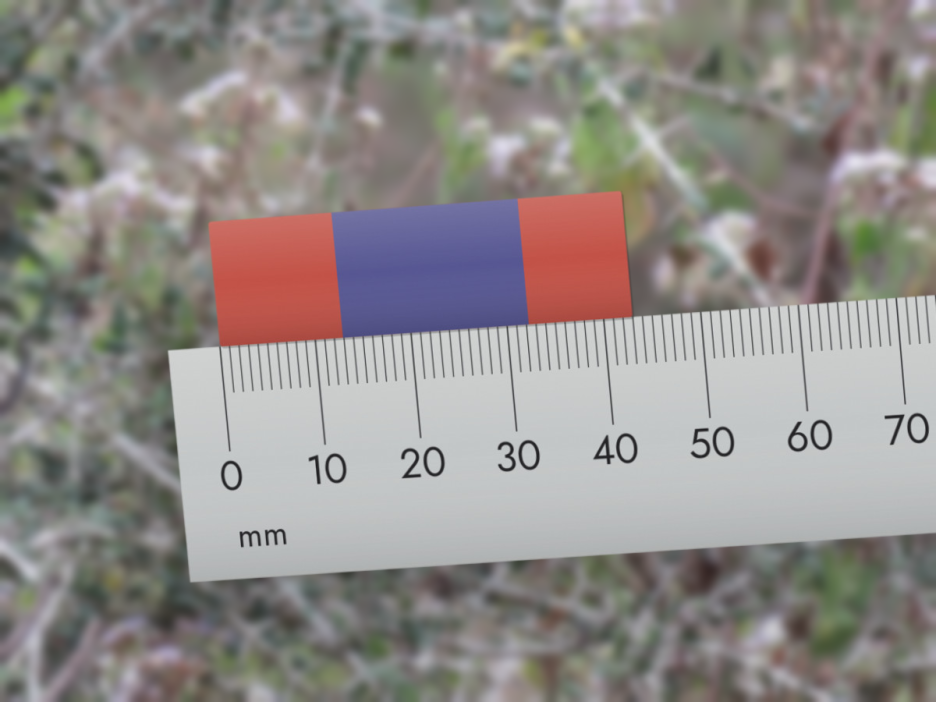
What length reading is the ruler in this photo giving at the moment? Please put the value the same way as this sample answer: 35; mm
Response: 43; mm
